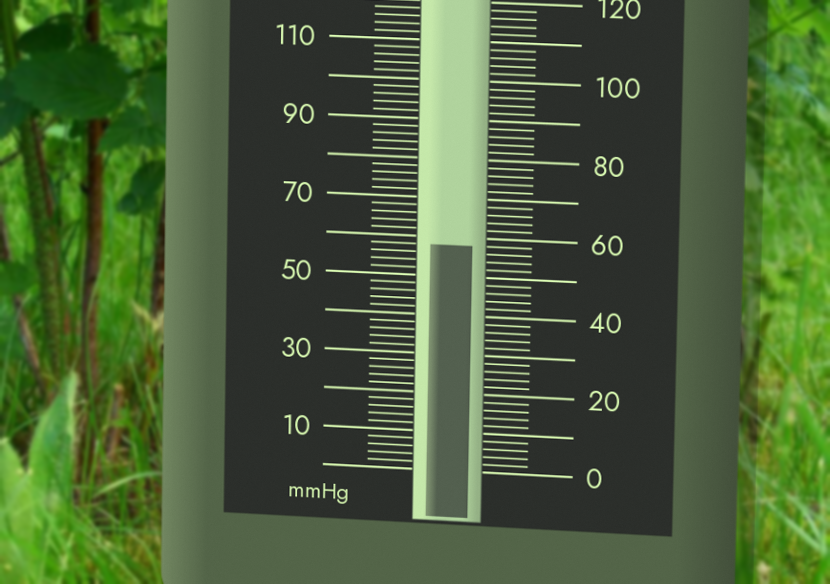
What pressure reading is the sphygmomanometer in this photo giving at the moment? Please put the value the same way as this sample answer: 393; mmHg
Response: 58; mmHg
